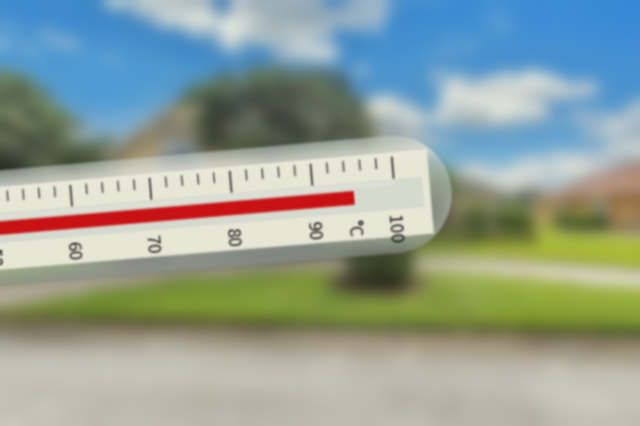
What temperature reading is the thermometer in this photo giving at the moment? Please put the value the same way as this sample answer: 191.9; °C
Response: 95; °C
